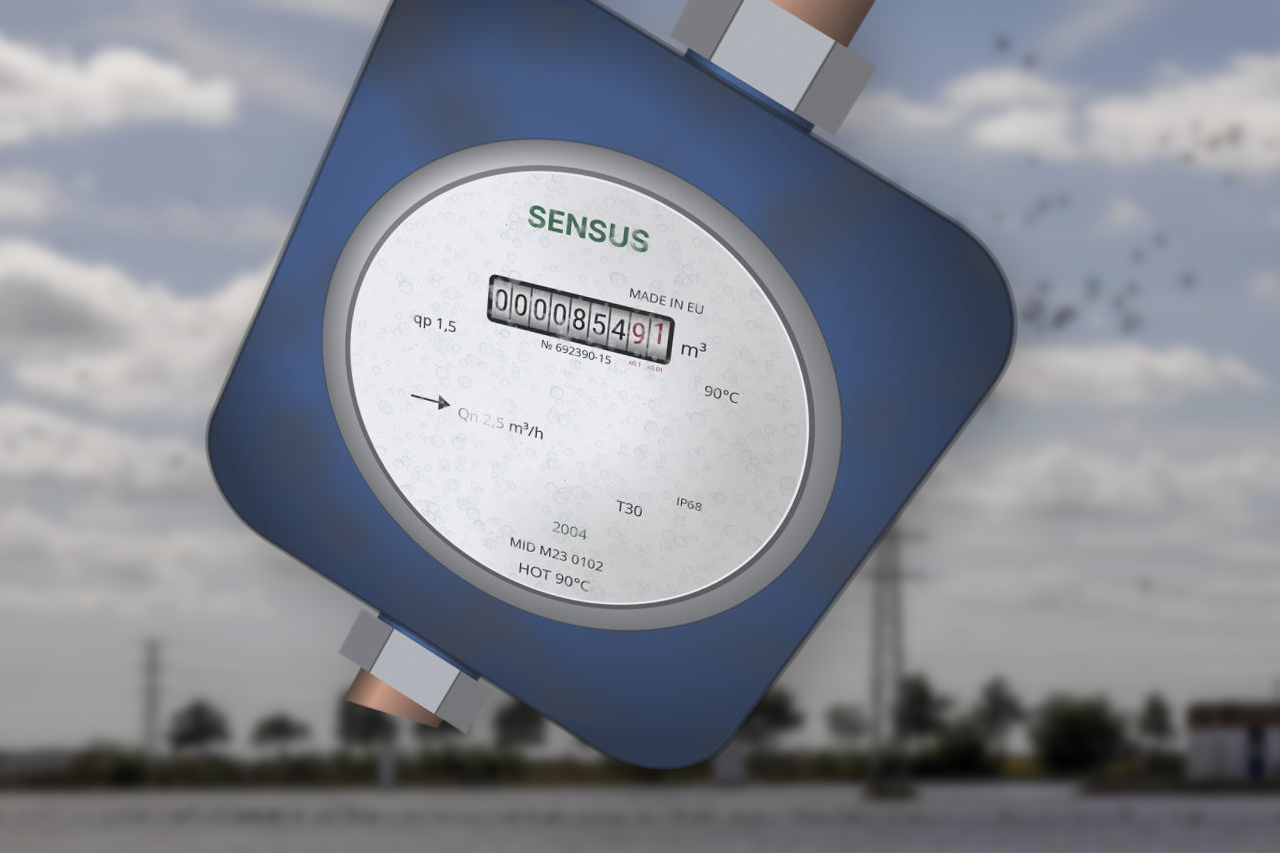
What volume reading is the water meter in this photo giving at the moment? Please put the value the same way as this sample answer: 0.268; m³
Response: 854.91; m³
